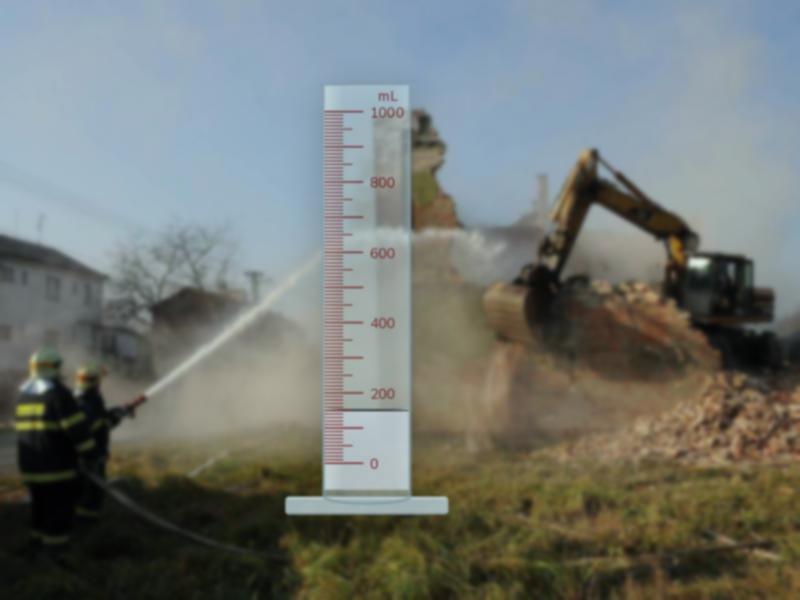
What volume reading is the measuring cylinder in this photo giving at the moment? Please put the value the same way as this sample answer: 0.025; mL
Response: 150; mL
